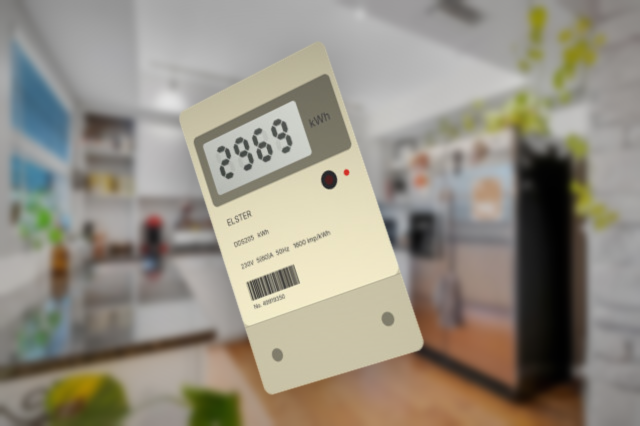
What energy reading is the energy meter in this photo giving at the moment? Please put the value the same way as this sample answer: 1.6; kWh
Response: 2969; kWh
